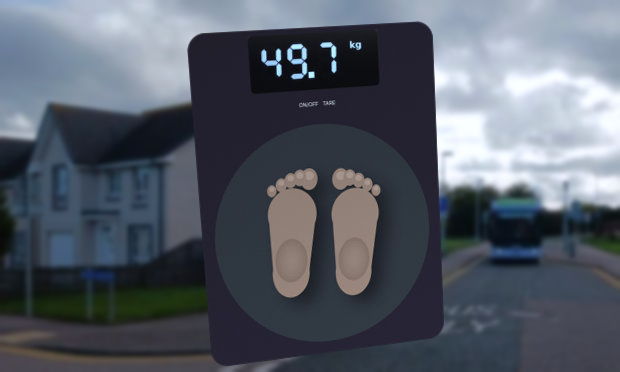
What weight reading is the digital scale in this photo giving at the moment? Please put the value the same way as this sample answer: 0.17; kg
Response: 49.7; kg
